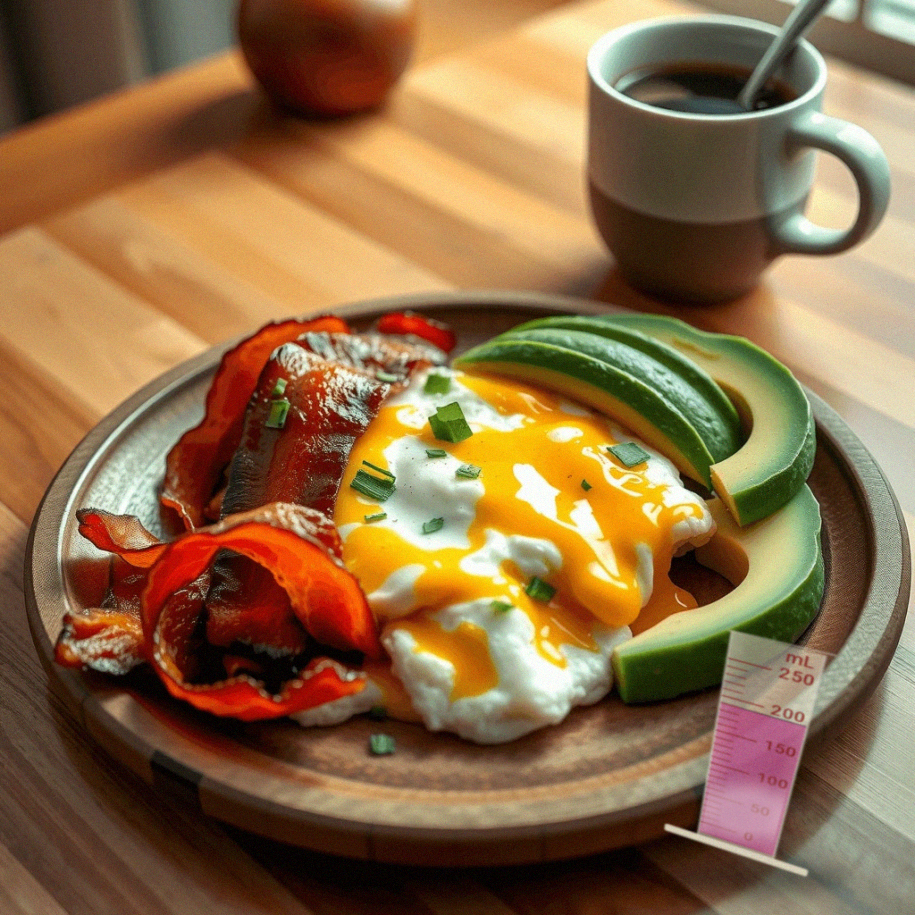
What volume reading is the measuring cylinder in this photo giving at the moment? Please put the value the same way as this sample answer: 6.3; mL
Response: 190; mL
